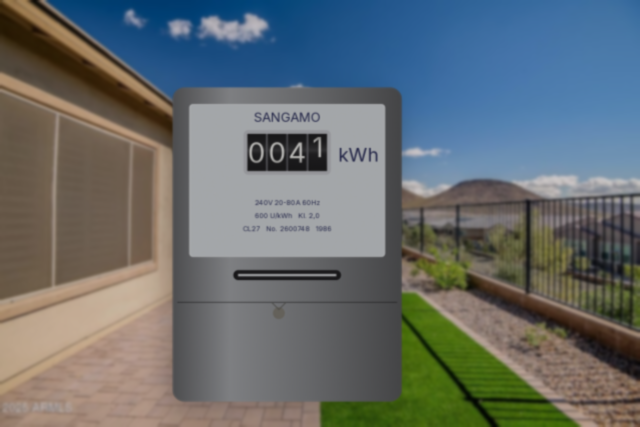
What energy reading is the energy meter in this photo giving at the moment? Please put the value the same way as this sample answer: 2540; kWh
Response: 41; kWh
